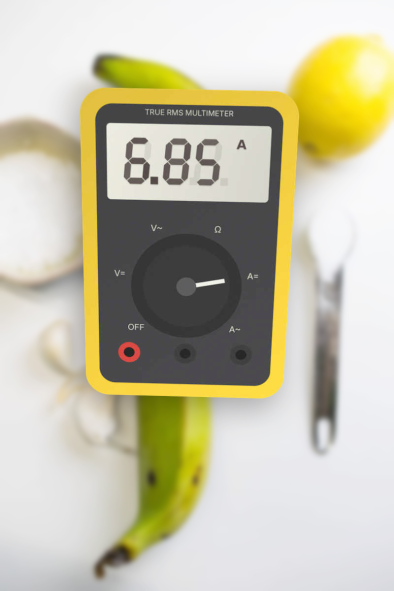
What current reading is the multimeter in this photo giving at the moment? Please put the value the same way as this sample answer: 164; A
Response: 6.85; A
